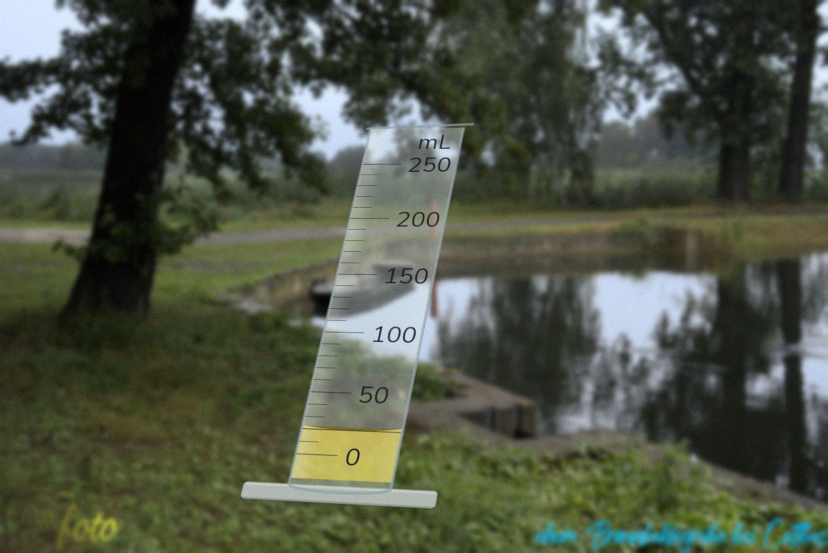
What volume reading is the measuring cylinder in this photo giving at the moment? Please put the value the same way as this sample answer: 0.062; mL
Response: 20; mL
